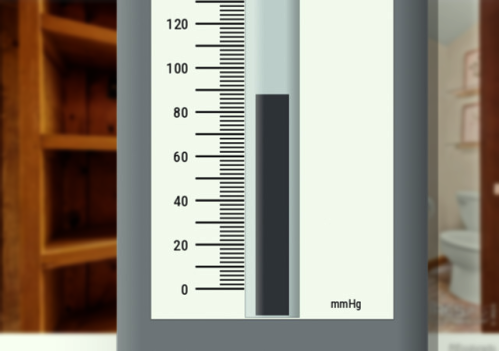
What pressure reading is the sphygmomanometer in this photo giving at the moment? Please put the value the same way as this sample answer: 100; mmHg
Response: 88; mmHg
